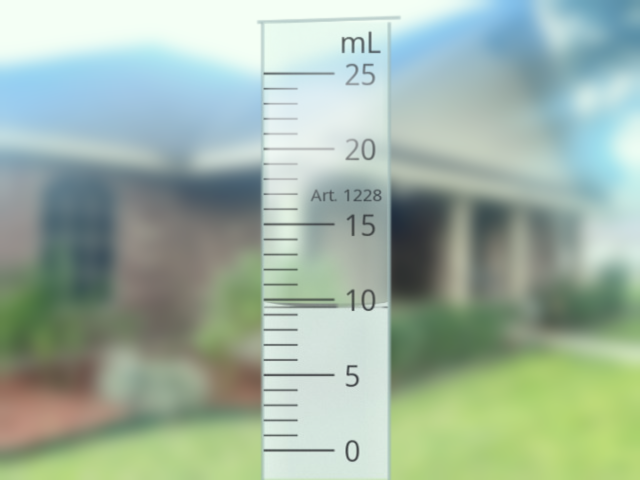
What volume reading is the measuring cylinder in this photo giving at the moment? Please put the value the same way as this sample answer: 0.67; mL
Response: 9.5; mL
